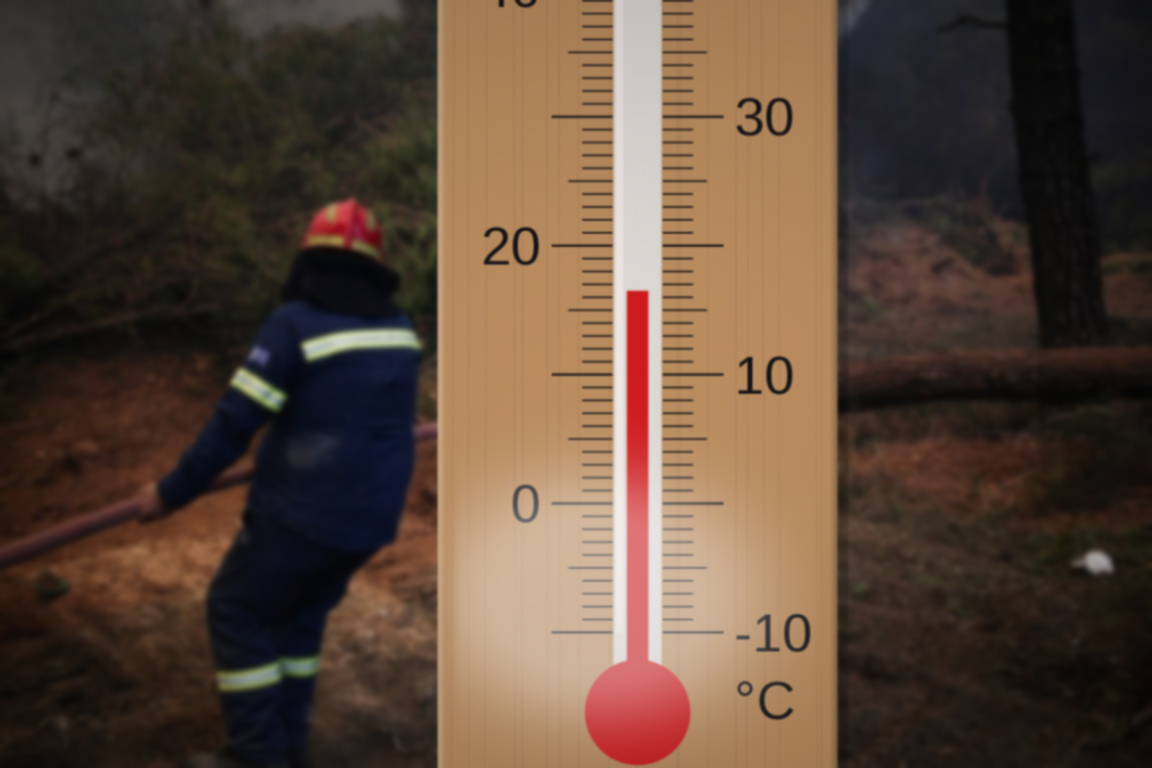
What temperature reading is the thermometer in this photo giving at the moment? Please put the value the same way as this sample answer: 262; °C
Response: 16.5; °C
